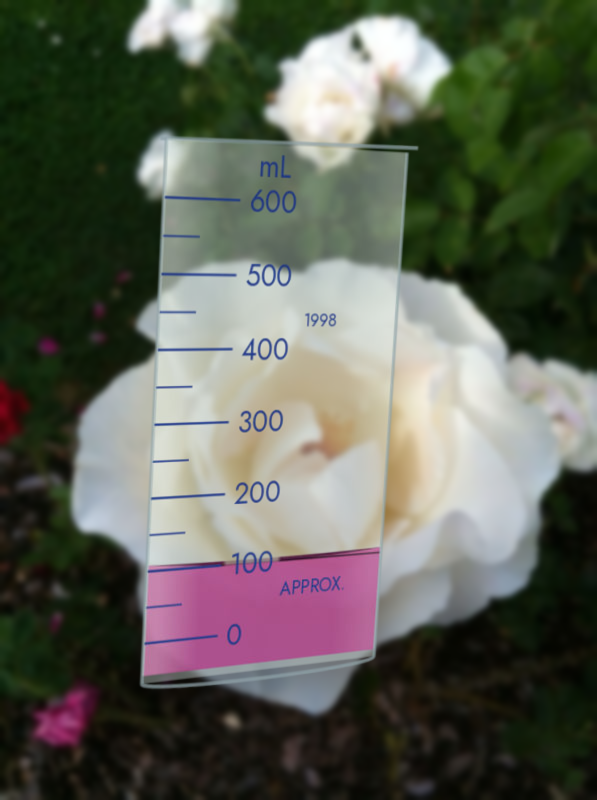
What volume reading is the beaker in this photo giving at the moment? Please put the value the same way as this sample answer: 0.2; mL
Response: 100; mL
